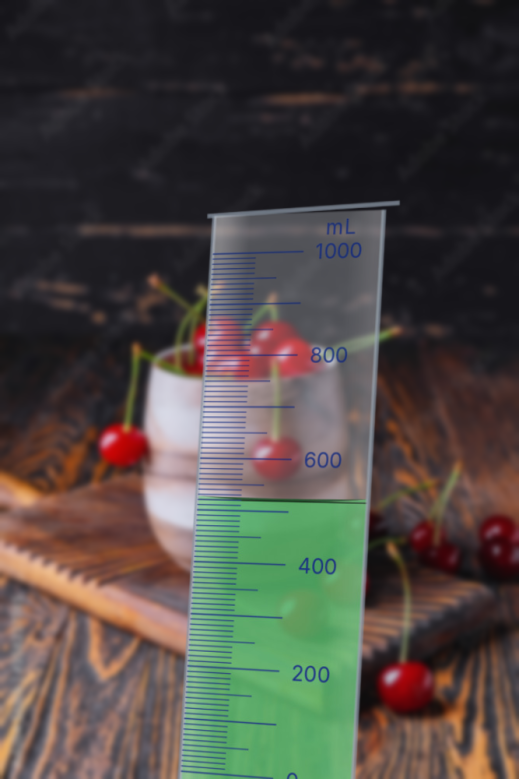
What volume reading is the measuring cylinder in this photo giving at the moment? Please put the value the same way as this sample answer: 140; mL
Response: 520; mL
